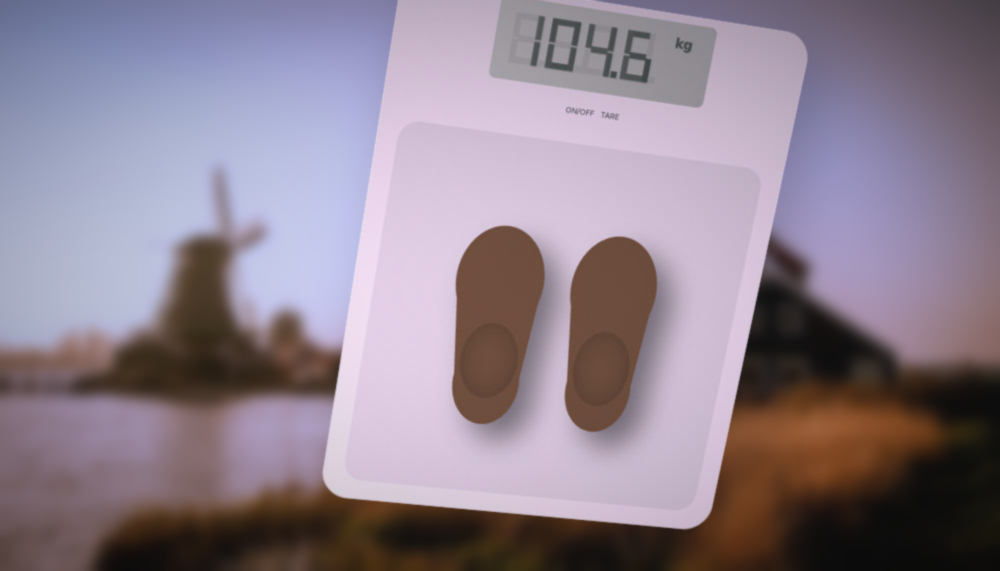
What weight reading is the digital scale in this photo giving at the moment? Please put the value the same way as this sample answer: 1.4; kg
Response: 104.6; kg
